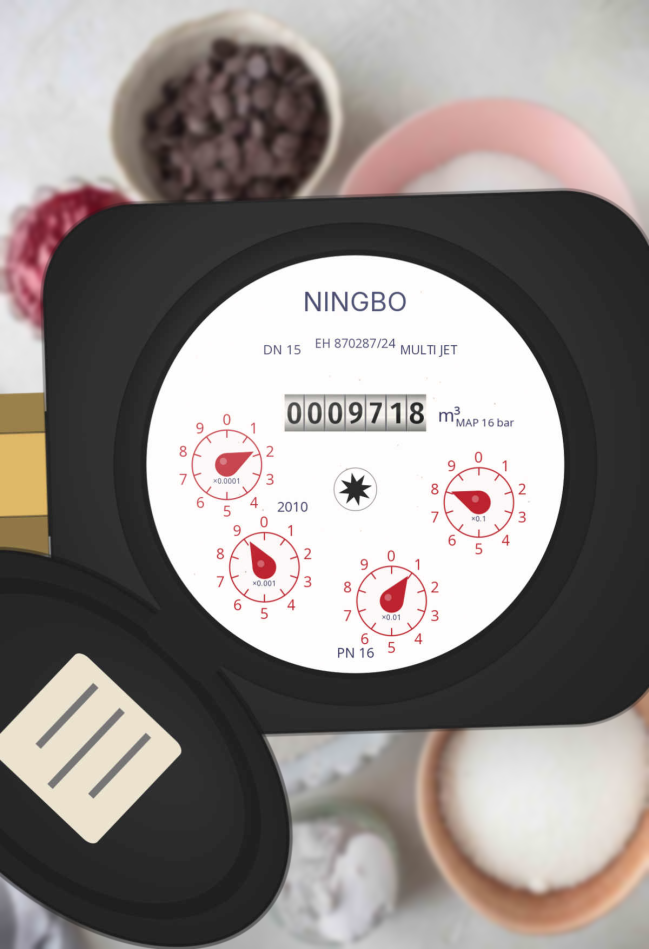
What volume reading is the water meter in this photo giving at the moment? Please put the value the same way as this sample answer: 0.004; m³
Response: 9718.8091; m³
